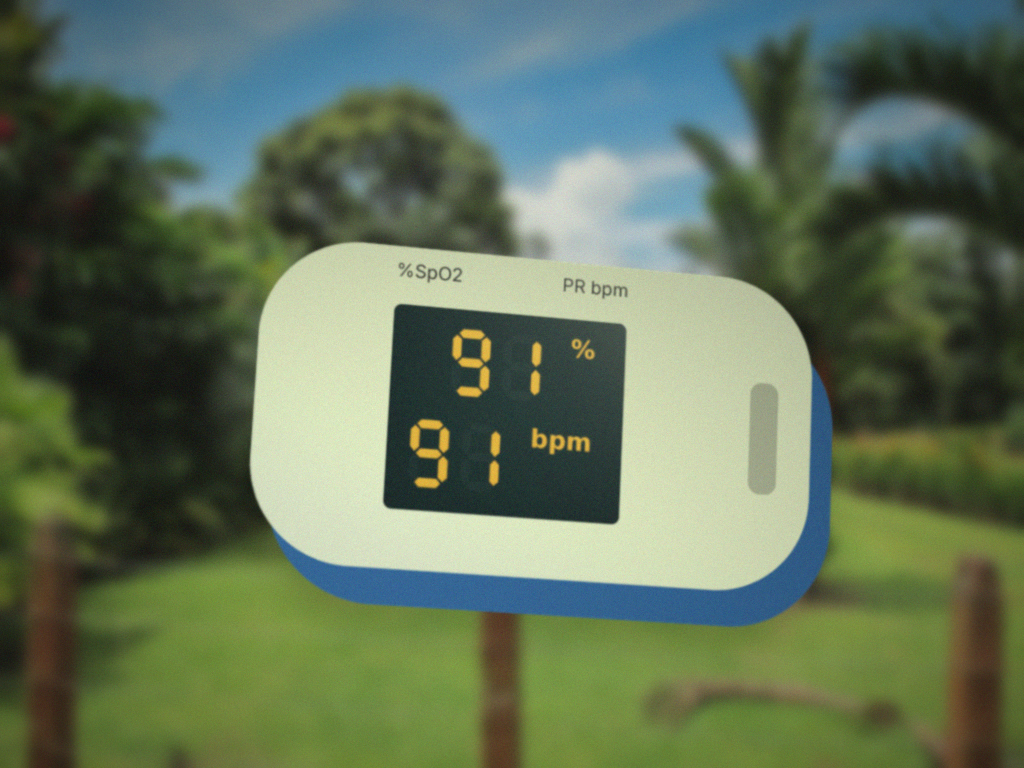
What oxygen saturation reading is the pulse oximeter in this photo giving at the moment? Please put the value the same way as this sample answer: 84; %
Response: 91; %
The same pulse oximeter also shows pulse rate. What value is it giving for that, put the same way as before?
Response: 91; bpm
